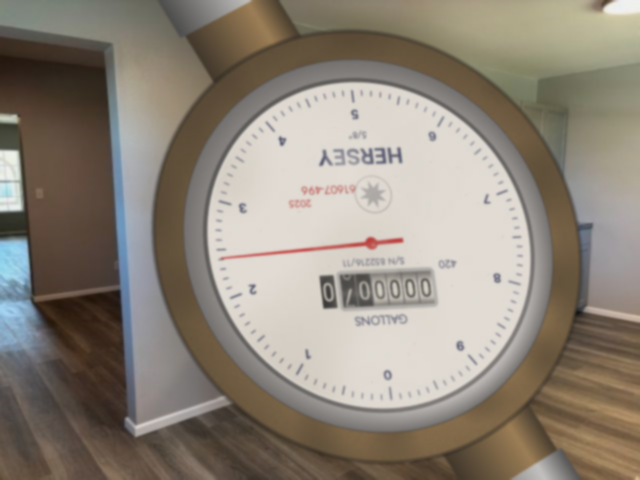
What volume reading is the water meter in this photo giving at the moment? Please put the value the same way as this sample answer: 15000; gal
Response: 72.4; gal
